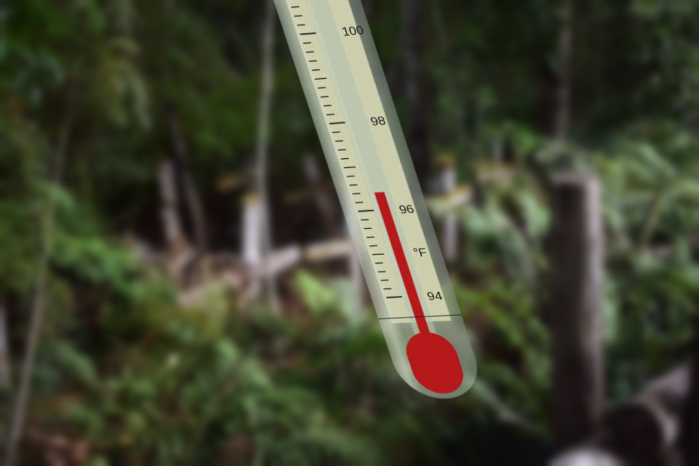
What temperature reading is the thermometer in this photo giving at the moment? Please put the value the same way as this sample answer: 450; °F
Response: 96.4; °F
